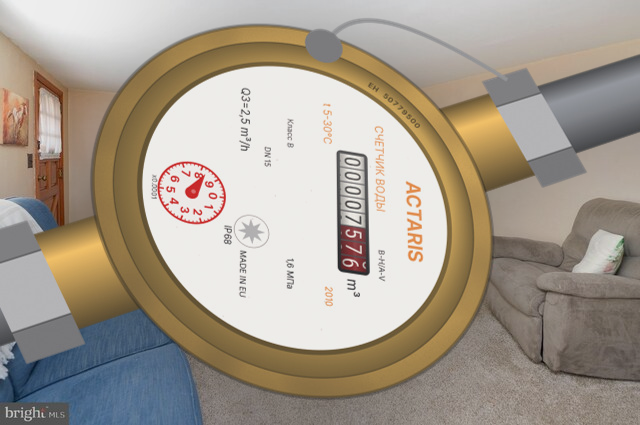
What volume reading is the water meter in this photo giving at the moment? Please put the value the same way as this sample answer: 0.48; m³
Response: 7.5758; m³
